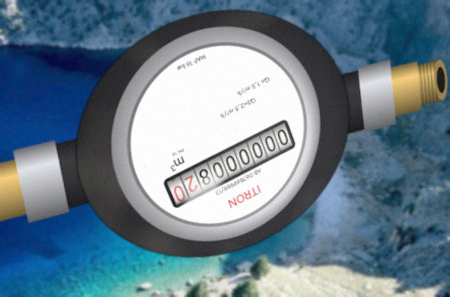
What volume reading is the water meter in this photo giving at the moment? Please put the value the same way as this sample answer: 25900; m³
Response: 8.20; m³
